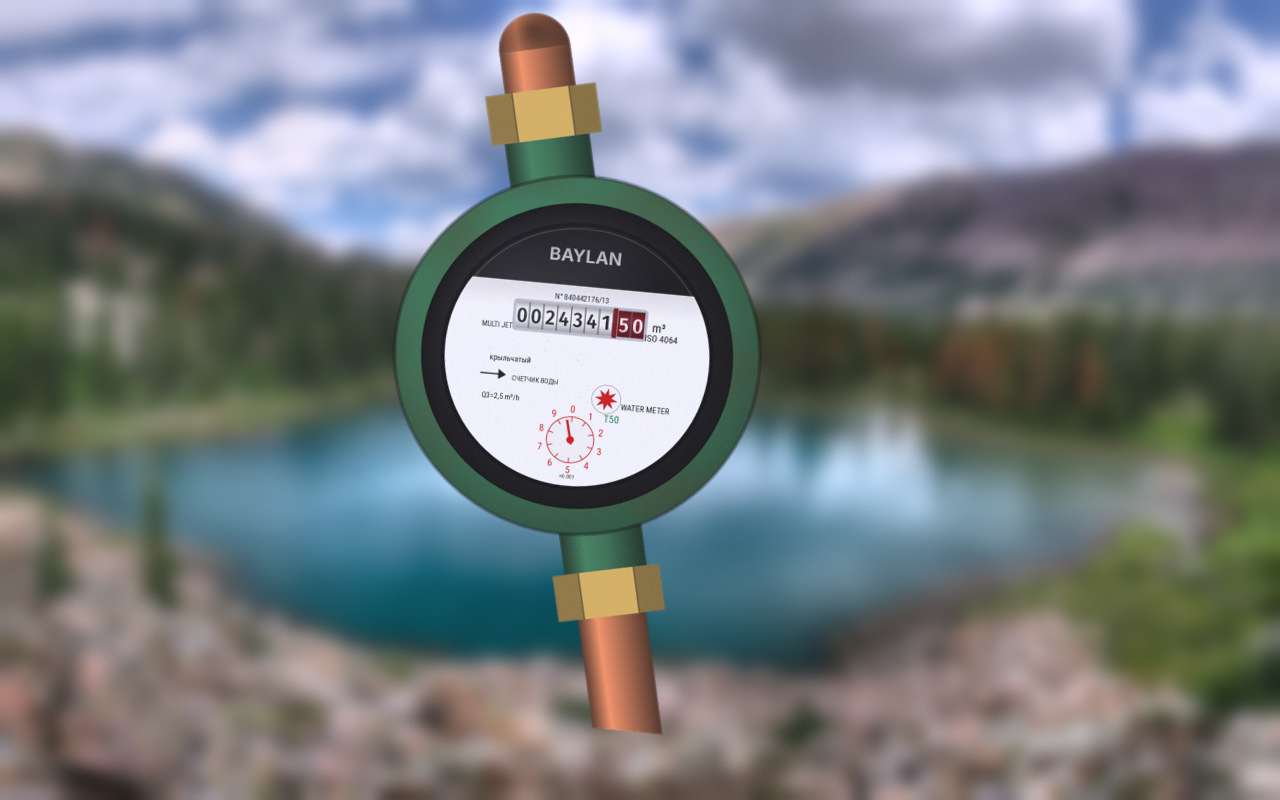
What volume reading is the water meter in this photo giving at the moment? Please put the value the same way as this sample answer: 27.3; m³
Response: 24341.499; m³
